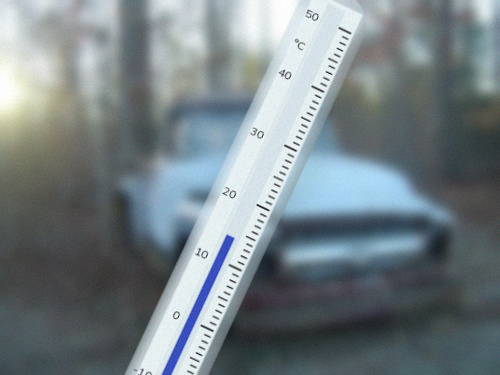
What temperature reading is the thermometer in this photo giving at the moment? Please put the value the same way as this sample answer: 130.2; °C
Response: 14; °C
